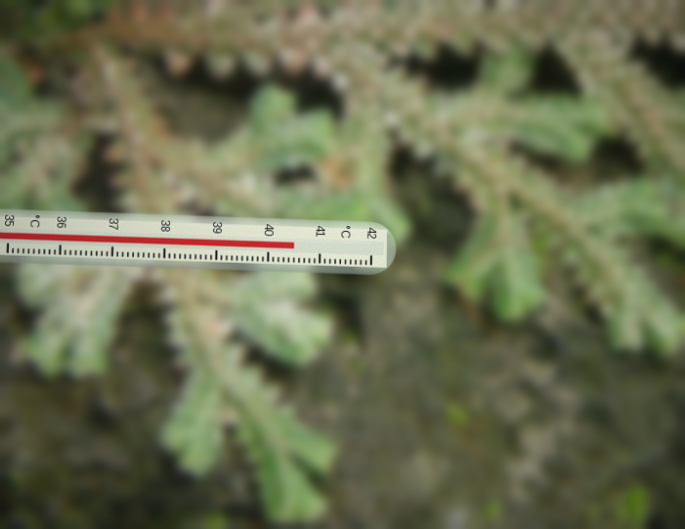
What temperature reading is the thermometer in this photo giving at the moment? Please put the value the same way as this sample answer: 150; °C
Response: 40.5; °C
